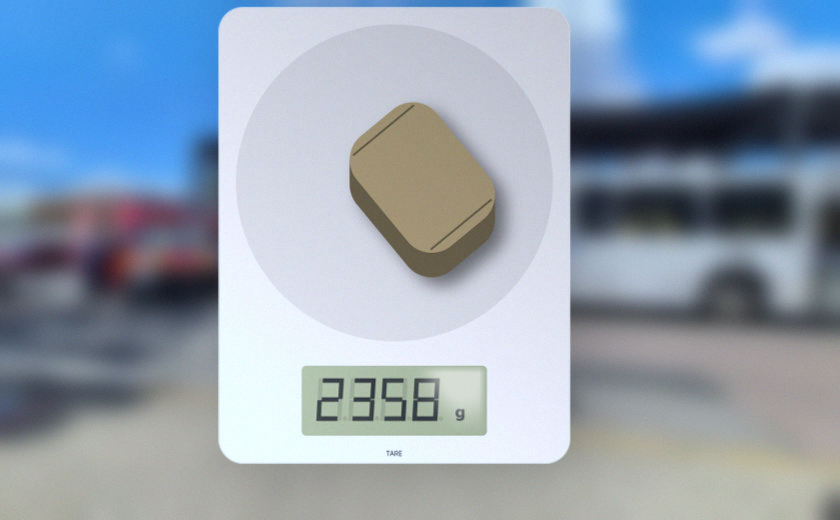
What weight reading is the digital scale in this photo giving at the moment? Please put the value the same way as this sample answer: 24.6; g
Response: 2358; g
